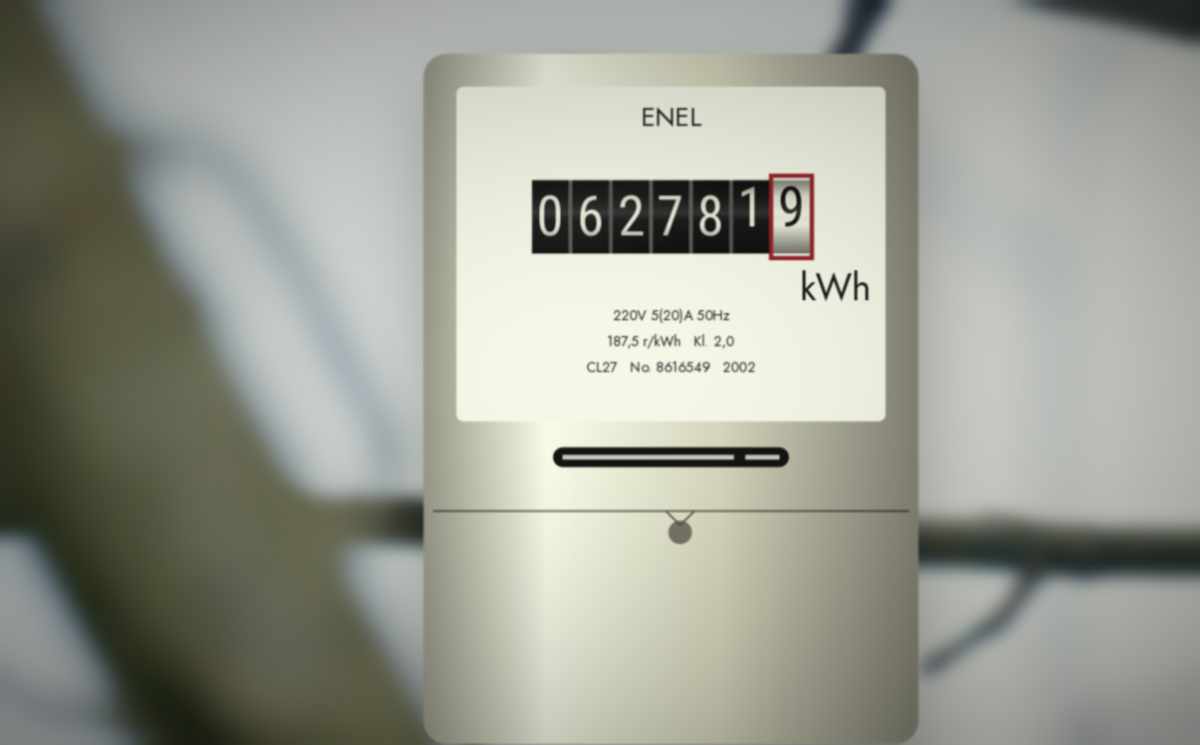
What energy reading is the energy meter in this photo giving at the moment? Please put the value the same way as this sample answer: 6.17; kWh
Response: 62781.9; kWh
